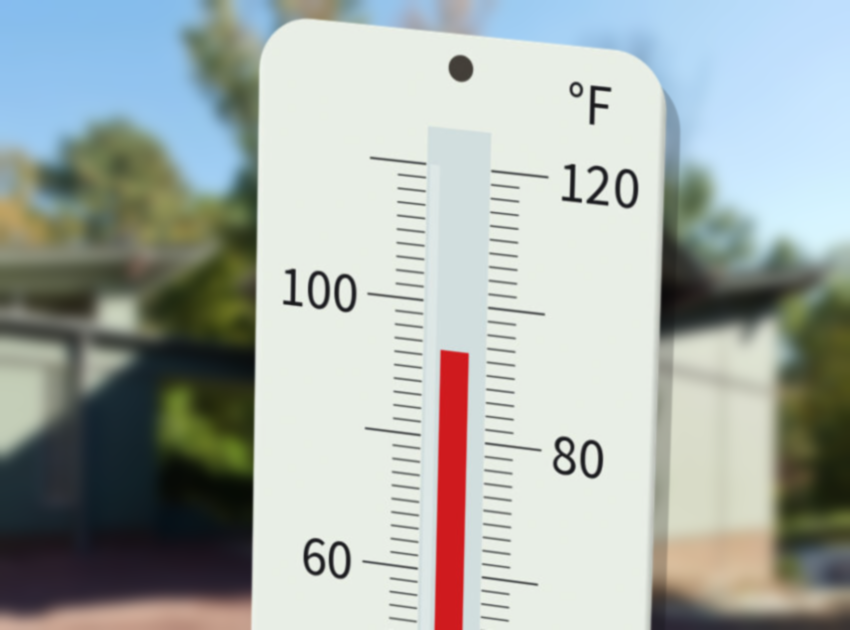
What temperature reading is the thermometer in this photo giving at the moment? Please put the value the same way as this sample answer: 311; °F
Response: 93; °F
